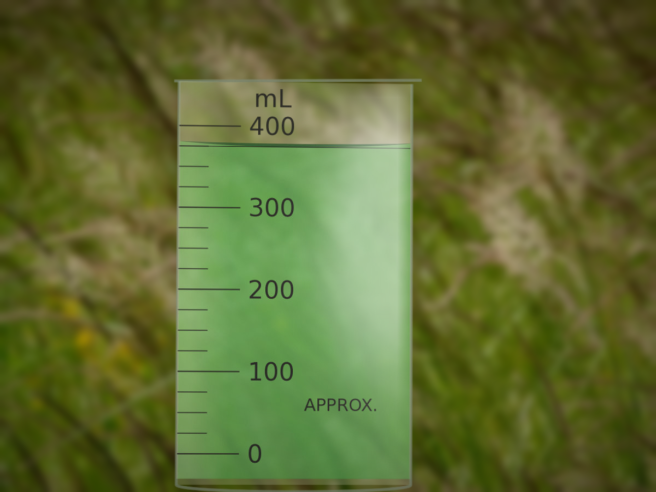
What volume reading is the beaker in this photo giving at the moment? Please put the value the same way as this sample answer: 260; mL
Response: 375; mL
